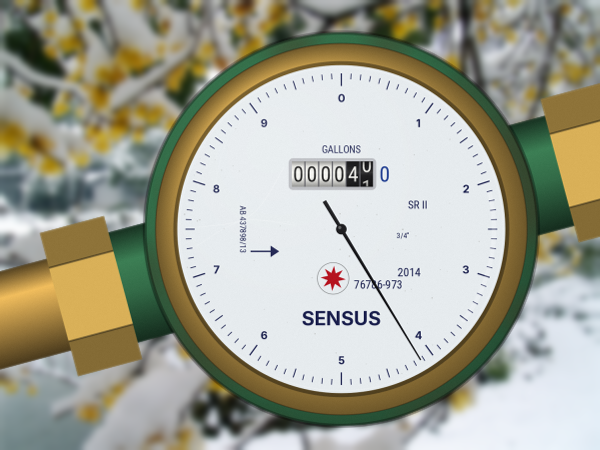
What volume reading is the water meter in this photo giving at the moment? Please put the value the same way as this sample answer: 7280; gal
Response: 404.1; gal
